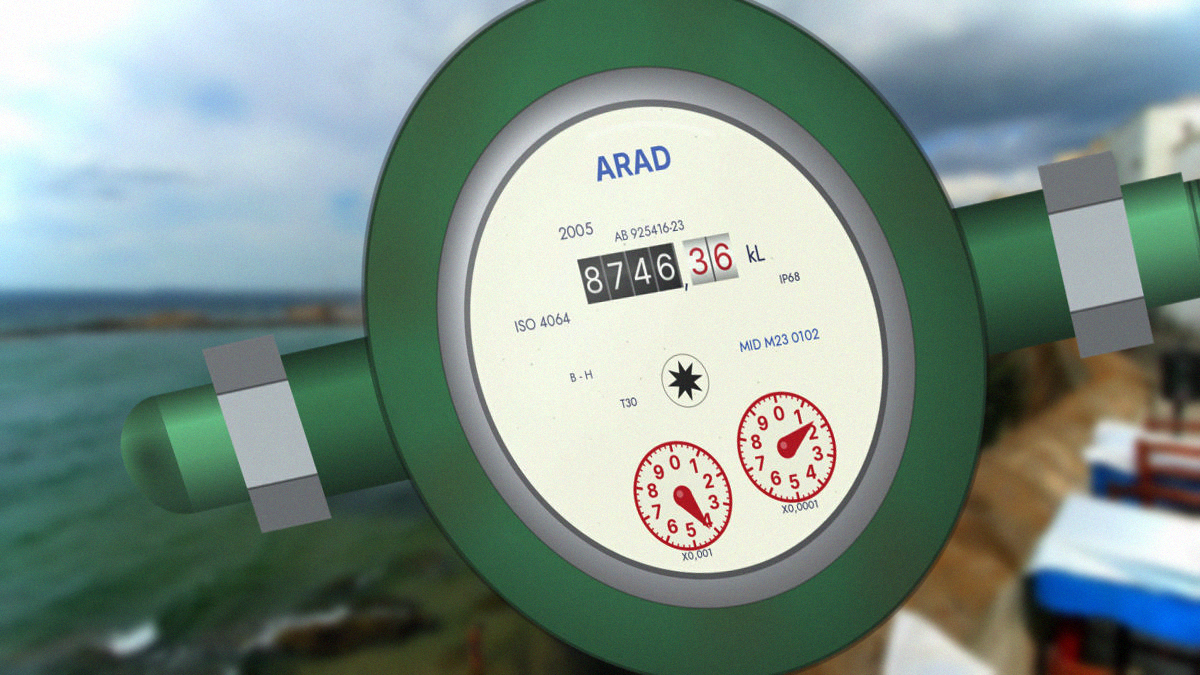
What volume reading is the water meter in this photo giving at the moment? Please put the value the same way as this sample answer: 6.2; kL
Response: 8746.3641; kL
